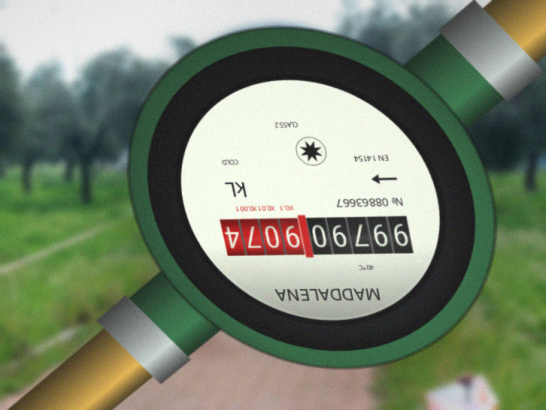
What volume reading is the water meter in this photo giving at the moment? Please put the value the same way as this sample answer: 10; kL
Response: 99790.9074; kL
